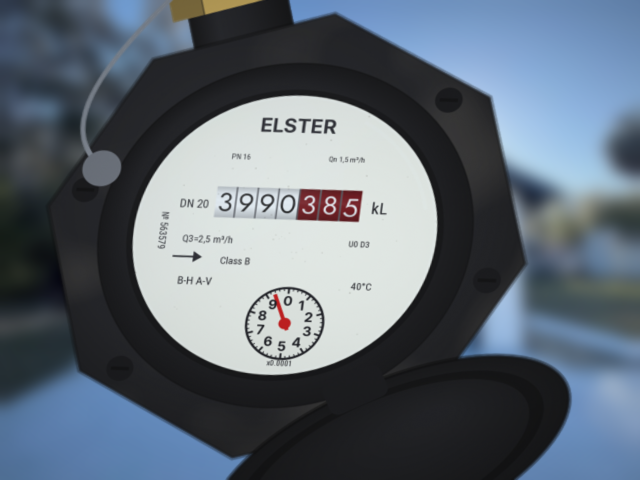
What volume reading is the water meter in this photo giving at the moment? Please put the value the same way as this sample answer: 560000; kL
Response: 3990.3849; kL
